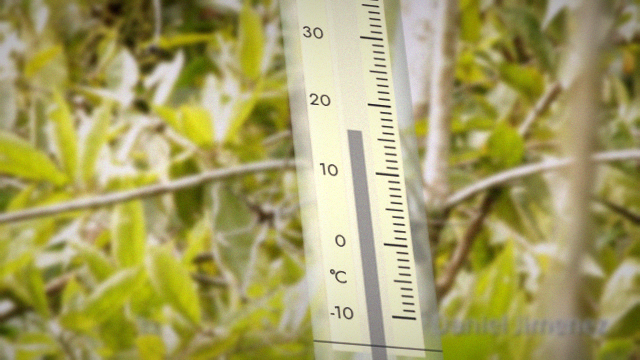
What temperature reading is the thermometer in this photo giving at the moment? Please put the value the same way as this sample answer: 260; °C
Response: 16; °C
